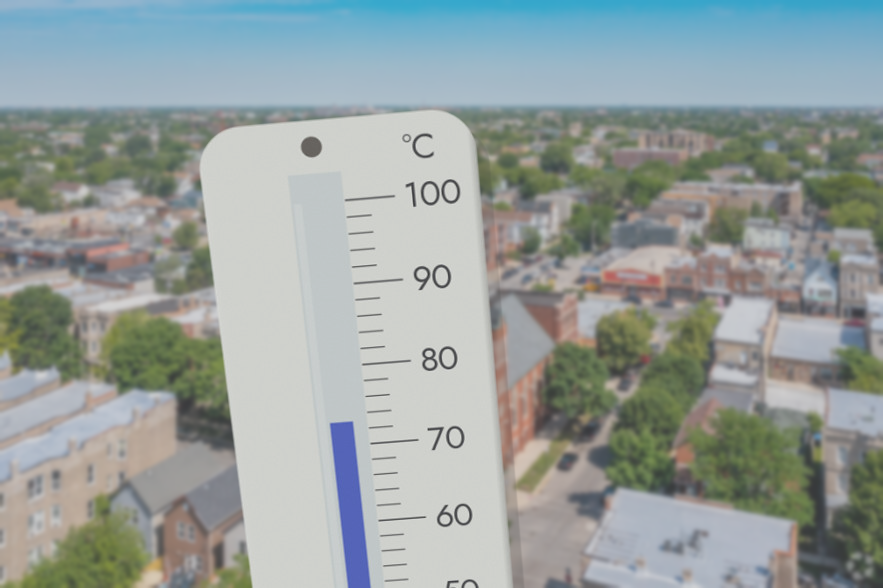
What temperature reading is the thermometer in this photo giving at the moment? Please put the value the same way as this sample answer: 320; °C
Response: 73; °C
